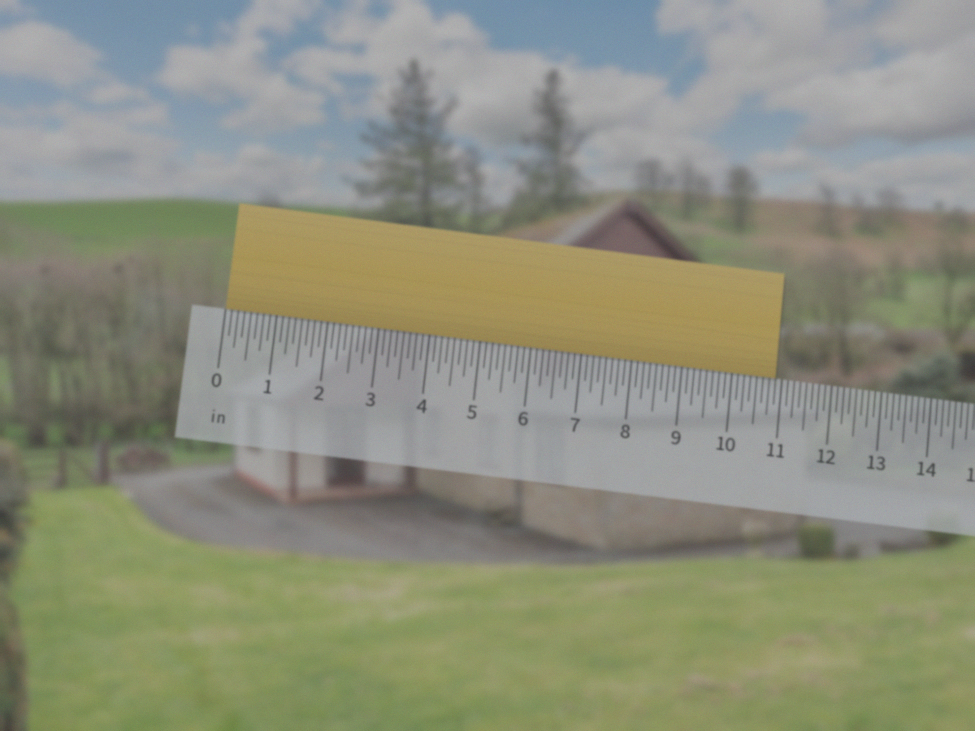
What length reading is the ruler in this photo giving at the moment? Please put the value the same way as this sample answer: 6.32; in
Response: 10.875; in
